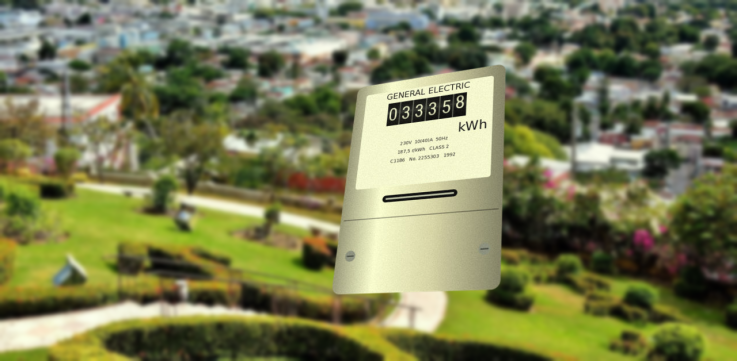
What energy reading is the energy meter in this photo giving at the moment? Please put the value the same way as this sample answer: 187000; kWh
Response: 33358; kWh
